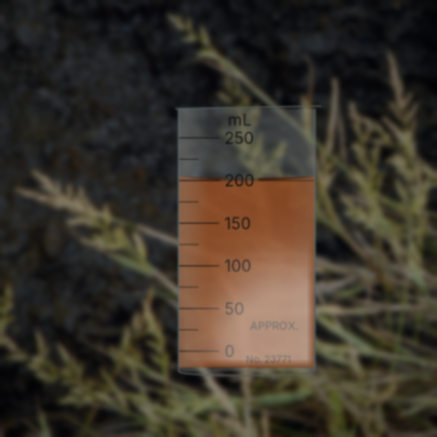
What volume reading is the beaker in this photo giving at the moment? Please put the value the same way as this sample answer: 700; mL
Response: 200; mL
